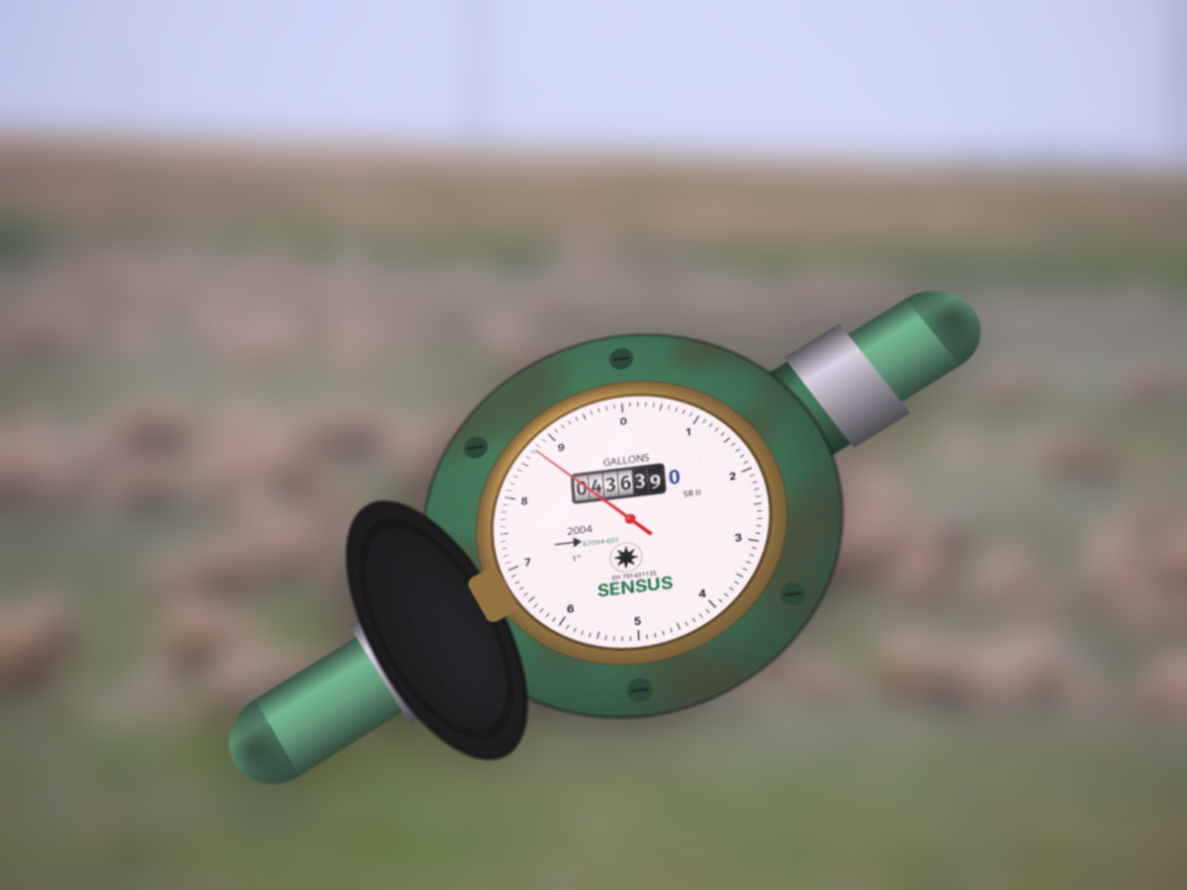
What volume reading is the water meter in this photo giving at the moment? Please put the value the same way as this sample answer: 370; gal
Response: 436388.7; gal
